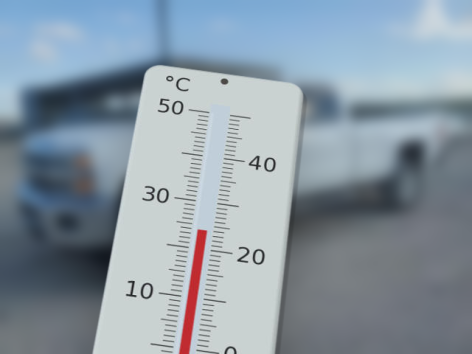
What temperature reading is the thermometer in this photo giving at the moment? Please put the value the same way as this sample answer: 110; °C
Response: 24; °C
